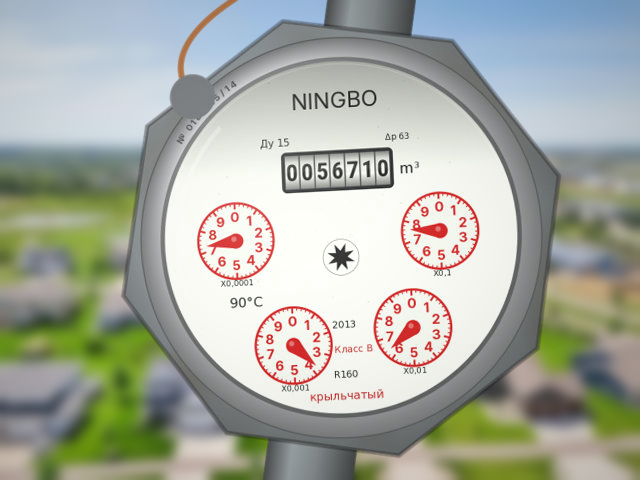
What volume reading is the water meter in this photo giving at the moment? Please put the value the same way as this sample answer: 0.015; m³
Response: 56710.7637; m³
